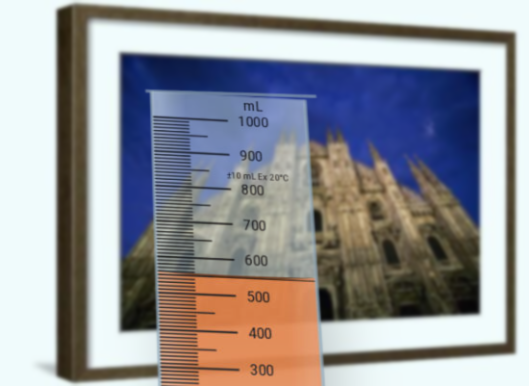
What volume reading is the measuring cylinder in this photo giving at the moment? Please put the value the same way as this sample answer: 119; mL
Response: 550; mL
